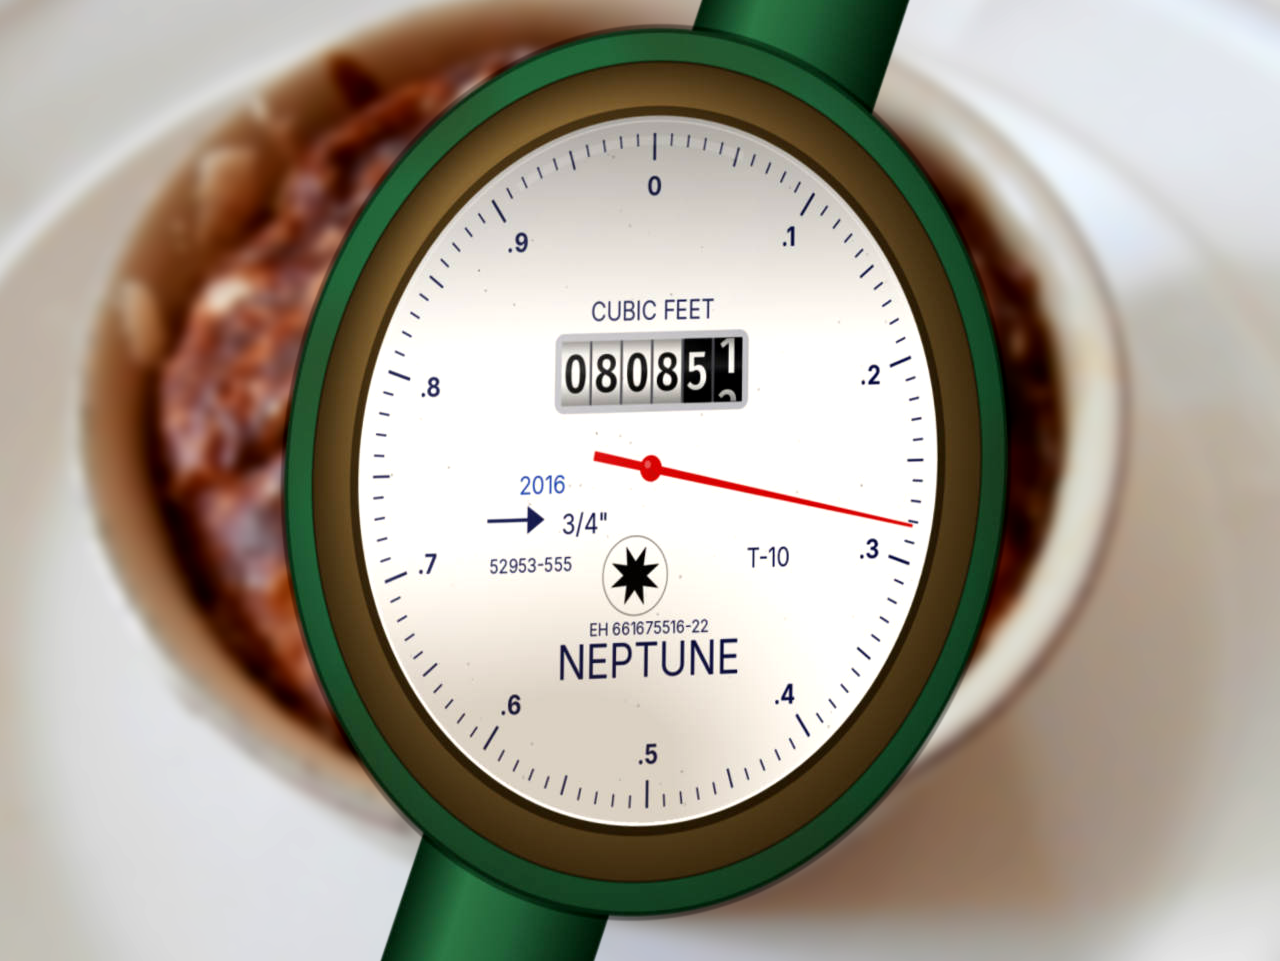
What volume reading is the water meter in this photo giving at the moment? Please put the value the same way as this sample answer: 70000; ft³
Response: 80851.28; ft³
